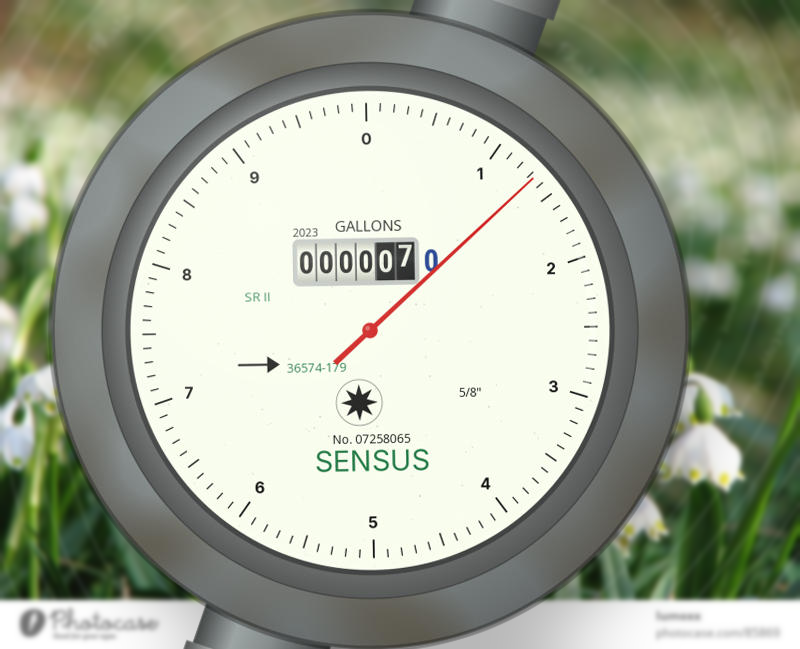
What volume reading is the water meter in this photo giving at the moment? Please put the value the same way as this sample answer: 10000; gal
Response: 71.3; gal
